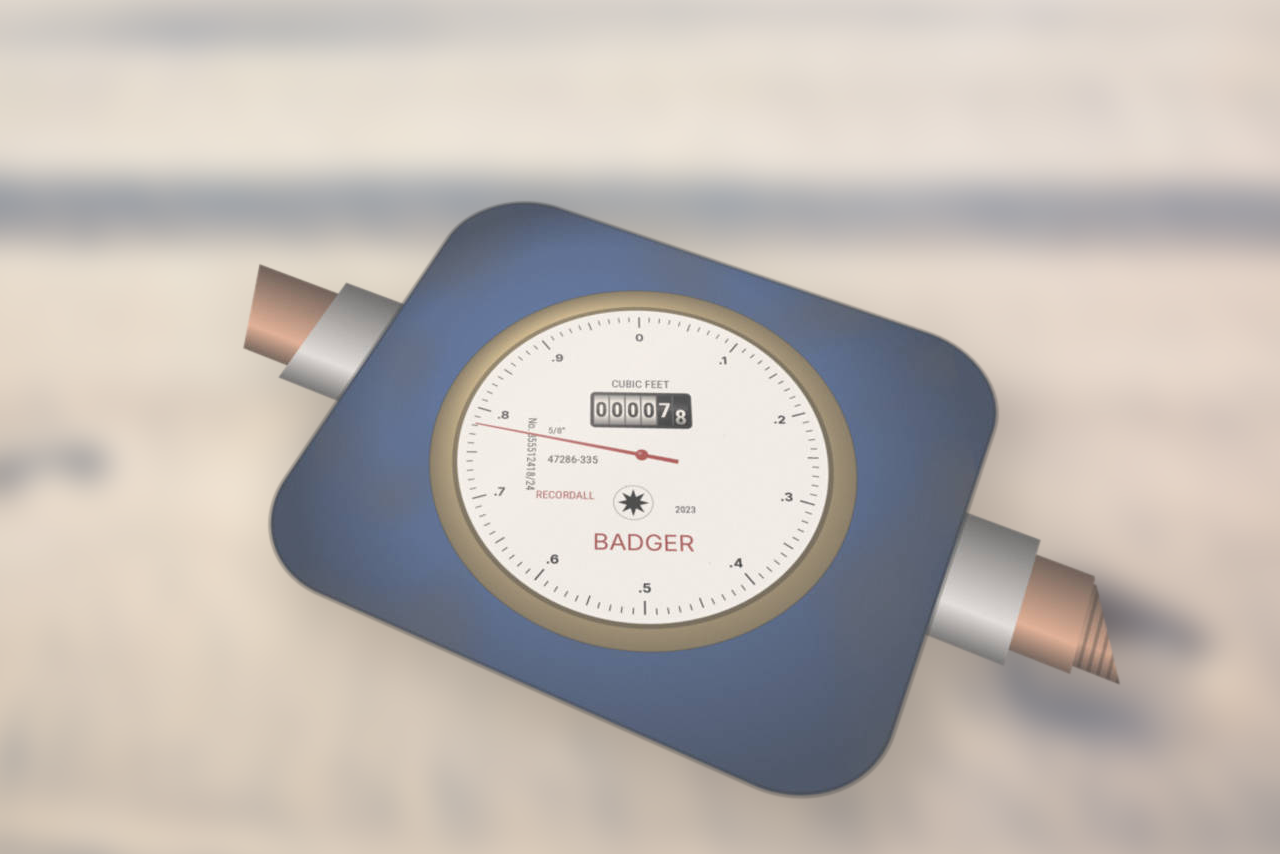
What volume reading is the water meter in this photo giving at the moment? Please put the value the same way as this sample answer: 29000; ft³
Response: 77.78; ft³
